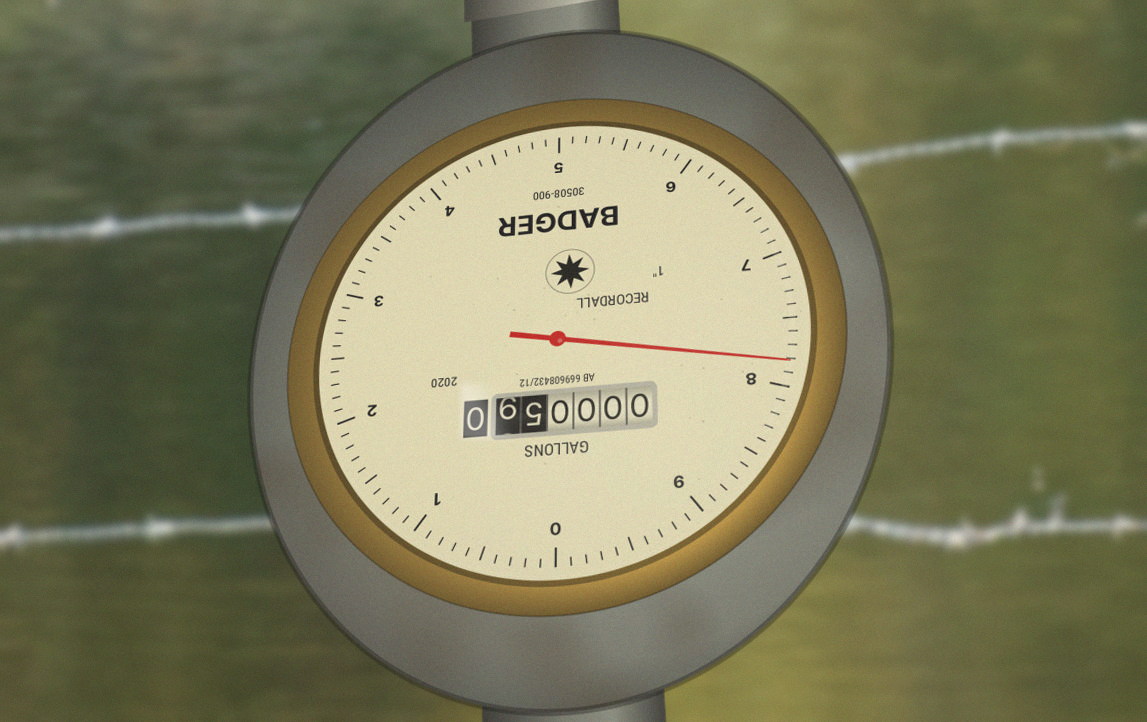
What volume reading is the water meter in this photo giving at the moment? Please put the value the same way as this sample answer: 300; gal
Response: 587.8; gal
